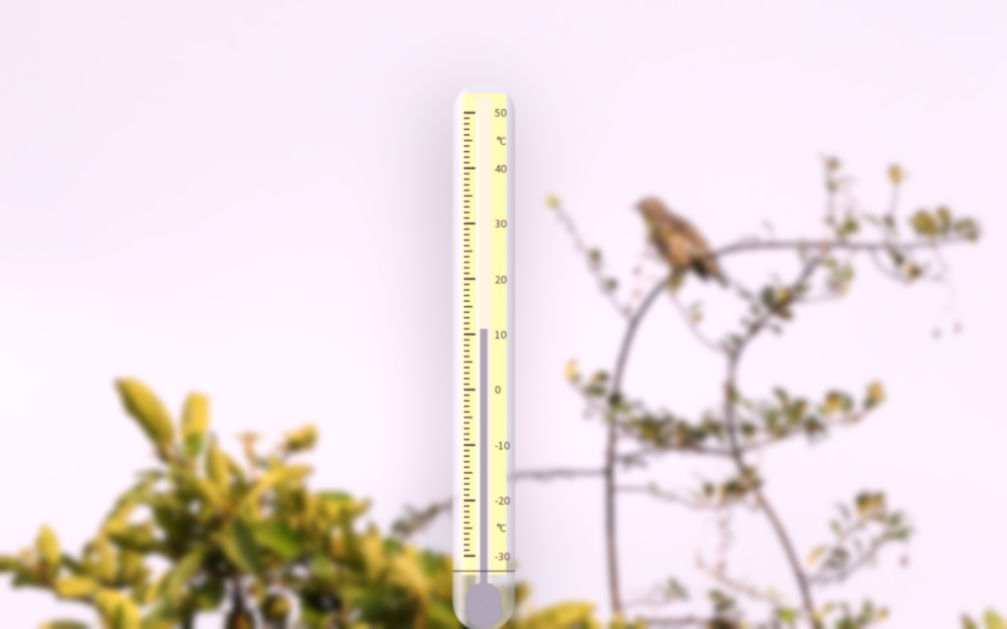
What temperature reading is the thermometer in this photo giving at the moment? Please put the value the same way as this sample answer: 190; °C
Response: 11; °C
